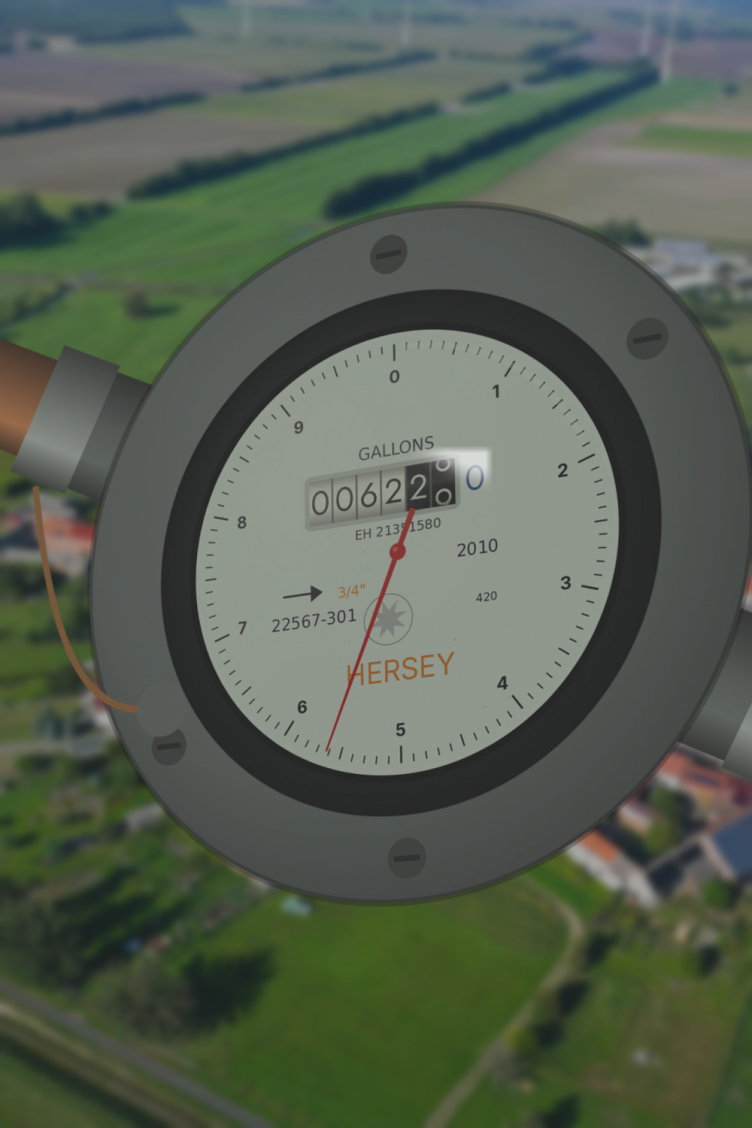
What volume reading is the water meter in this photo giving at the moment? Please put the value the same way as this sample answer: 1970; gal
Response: 62285.6; gal
